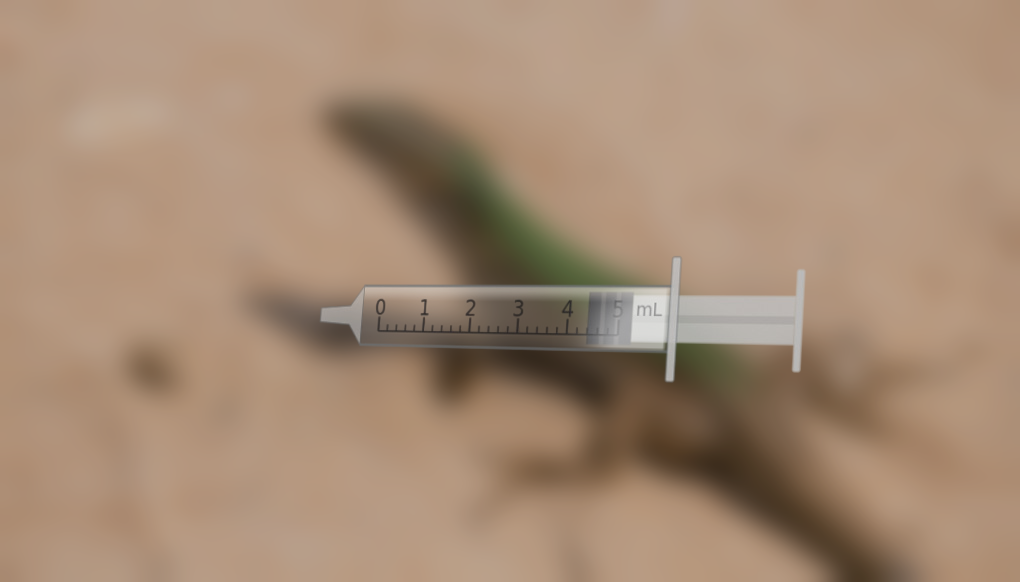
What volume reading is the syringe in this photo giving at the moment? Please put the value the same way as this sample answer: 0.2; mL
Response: 4.4; mL
